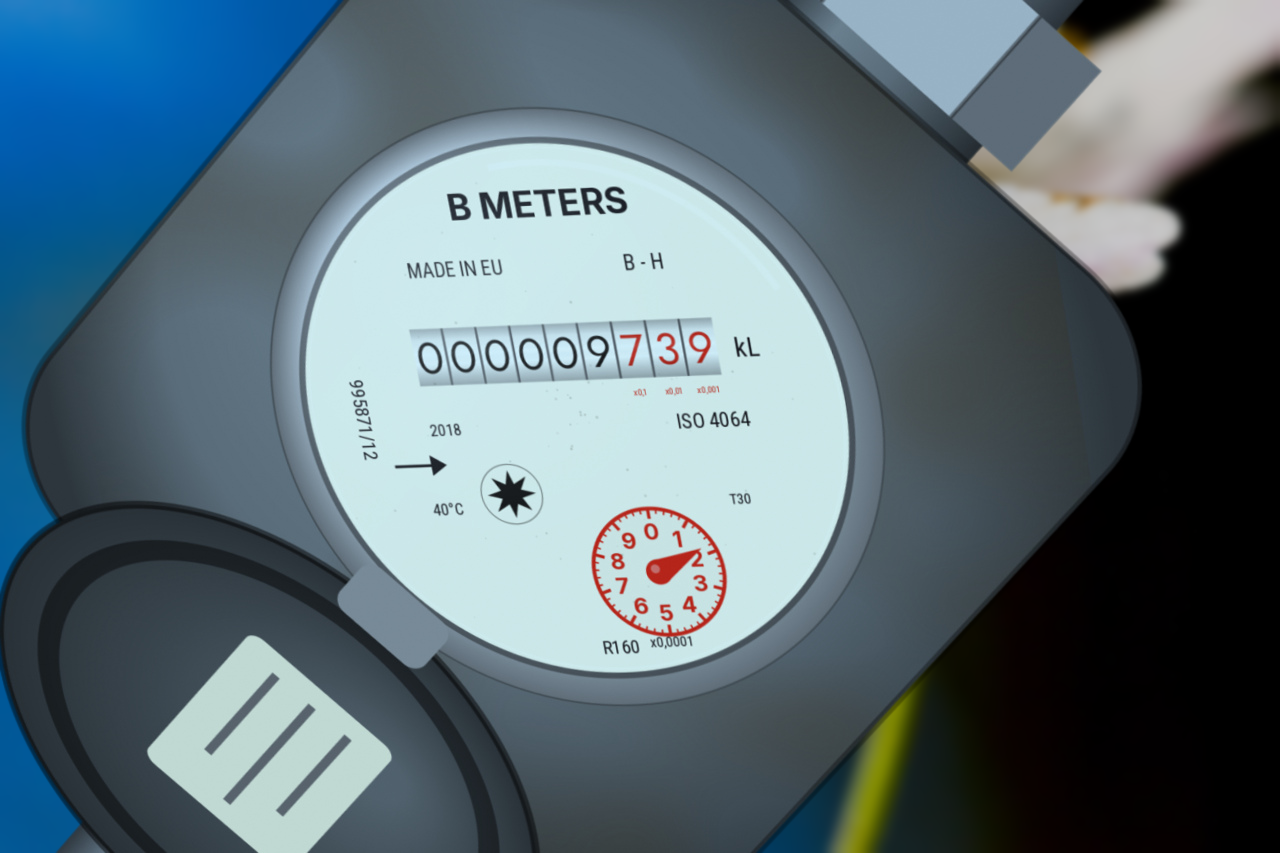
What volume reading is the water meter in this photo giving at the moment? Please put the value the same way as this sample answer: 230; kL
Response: 9.7391; kL
